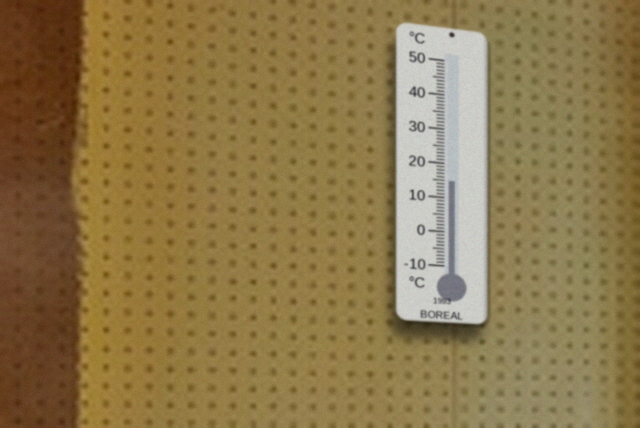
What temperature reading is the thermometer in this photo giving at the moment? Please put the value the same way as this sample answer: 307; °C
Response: 15; °C
